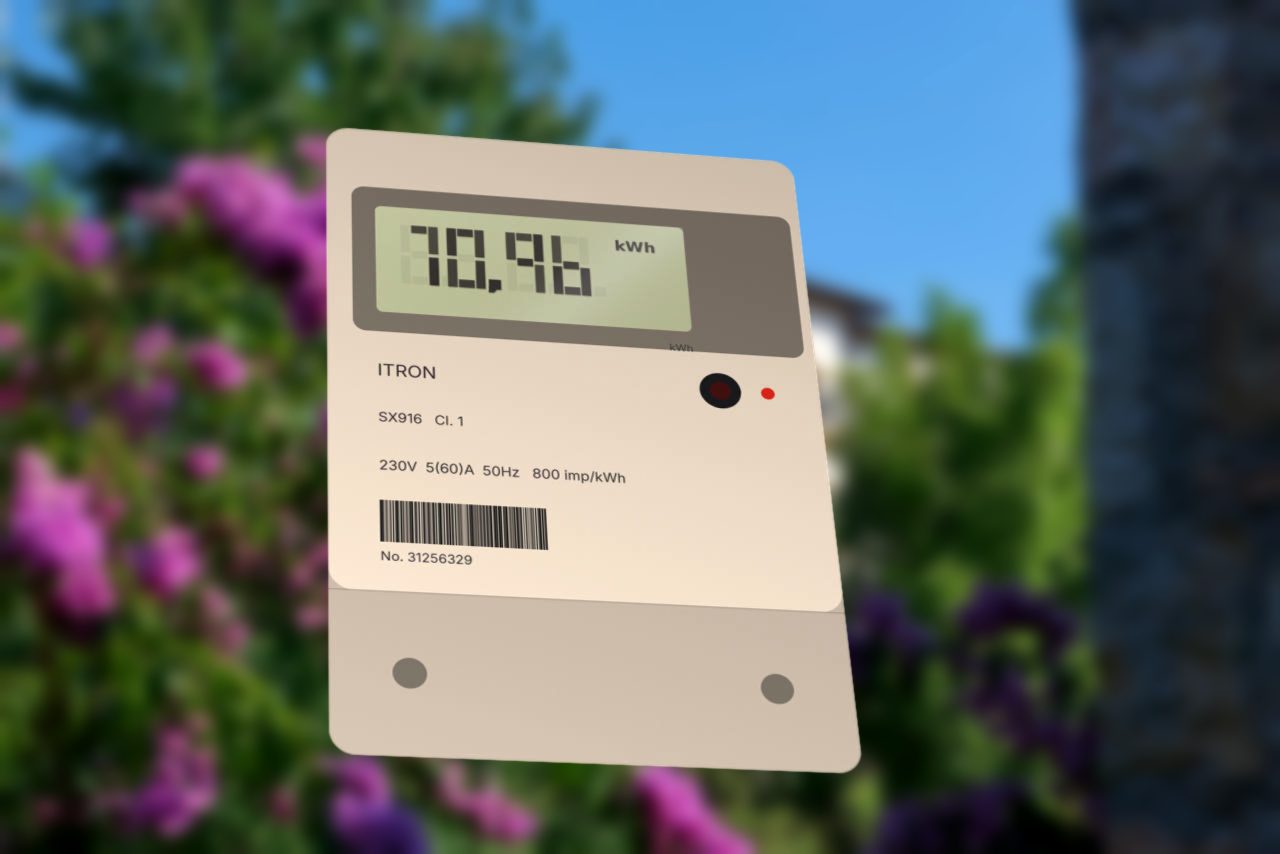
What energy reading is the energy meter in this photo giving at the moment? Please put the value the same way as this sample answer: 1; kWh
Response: 70.96; kWh
